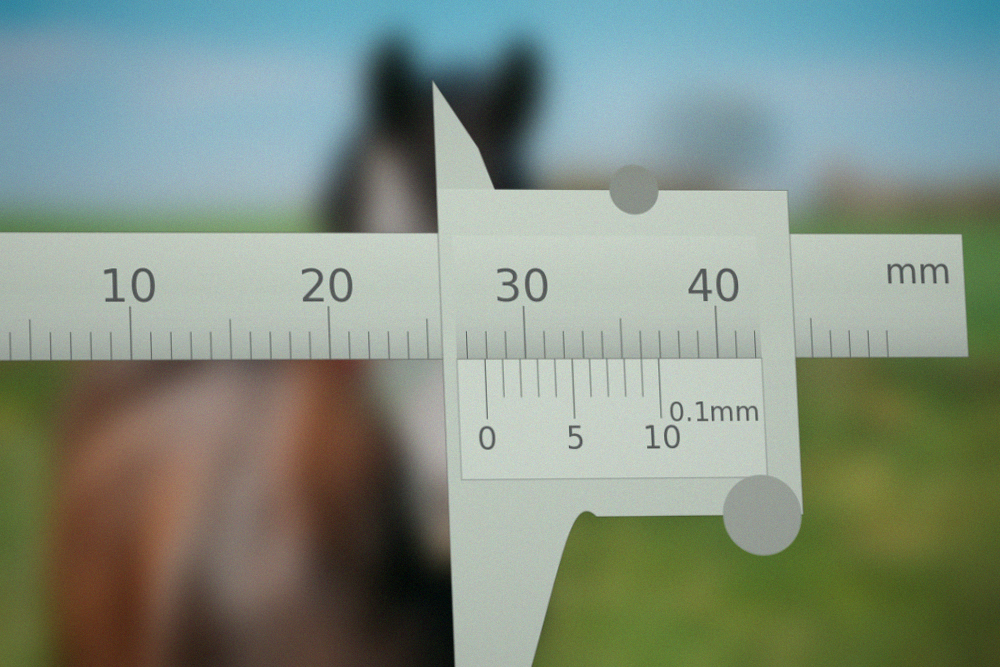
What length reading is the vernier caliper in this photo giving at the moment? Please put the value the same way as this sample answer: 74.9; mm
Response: 27.9; mm
